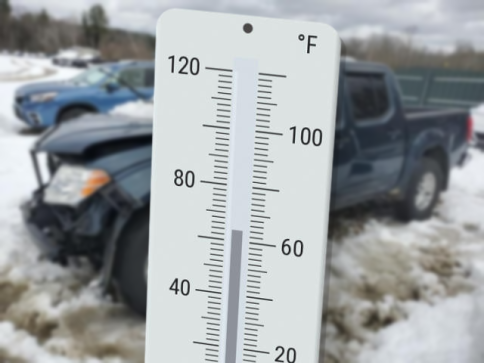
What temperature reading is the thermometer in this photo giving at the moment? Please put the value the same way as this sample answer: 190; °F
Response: 64; °F
